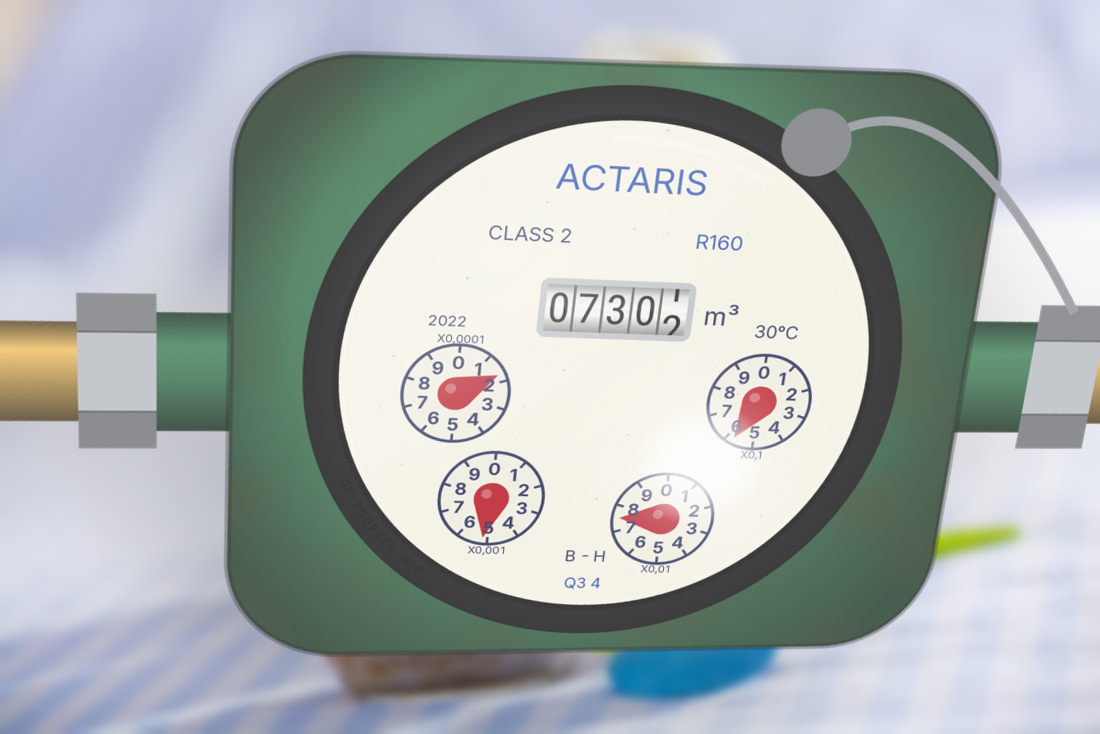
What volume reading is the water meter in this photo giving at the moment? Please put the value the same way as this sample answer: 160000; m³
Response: 7301.5751; m³
